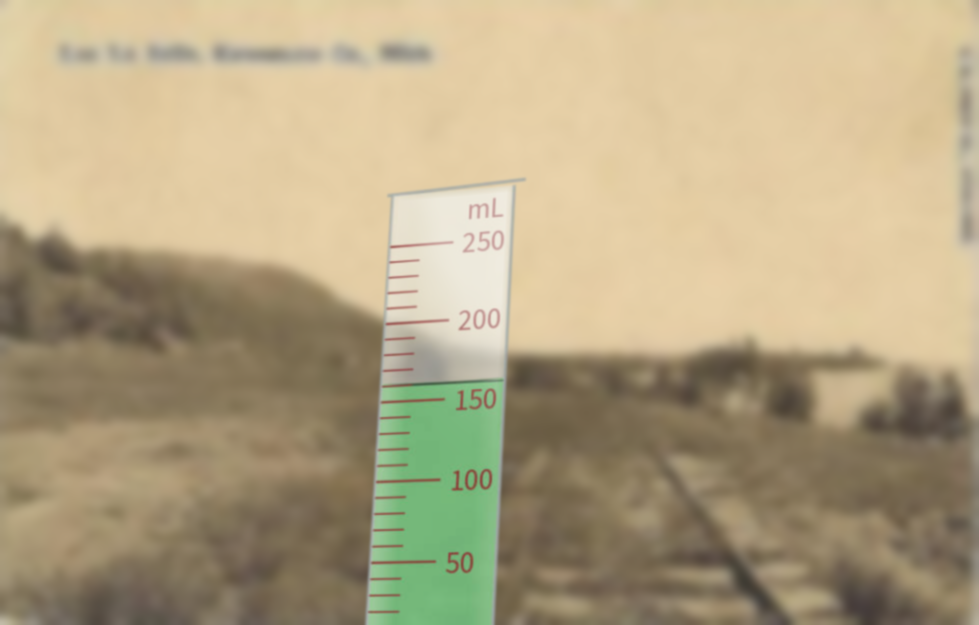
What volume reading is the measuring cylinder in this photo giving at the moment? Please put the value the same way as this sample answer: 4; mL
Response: 160; mL
